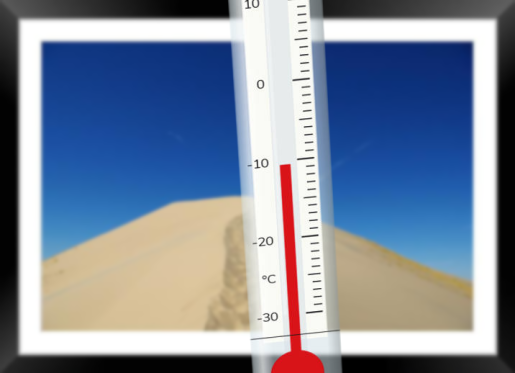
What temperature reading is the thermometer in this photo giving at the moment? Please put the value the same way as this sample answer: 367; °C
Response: -10.5; °C
